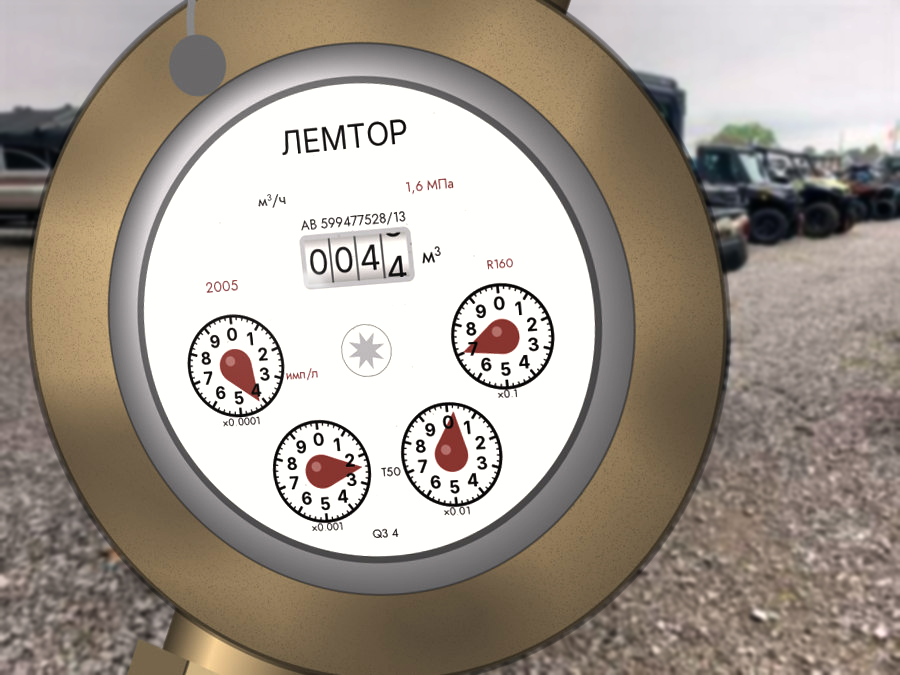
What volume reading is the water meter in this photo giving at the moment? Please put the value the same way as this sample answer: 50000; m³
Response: 43.7024; m³
